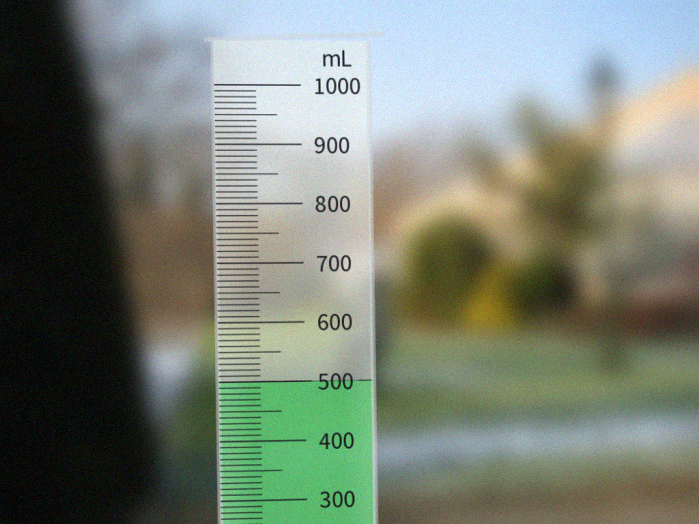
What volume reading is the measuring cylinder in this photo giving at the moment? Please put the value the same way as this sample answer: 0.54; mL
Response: 500; mL
